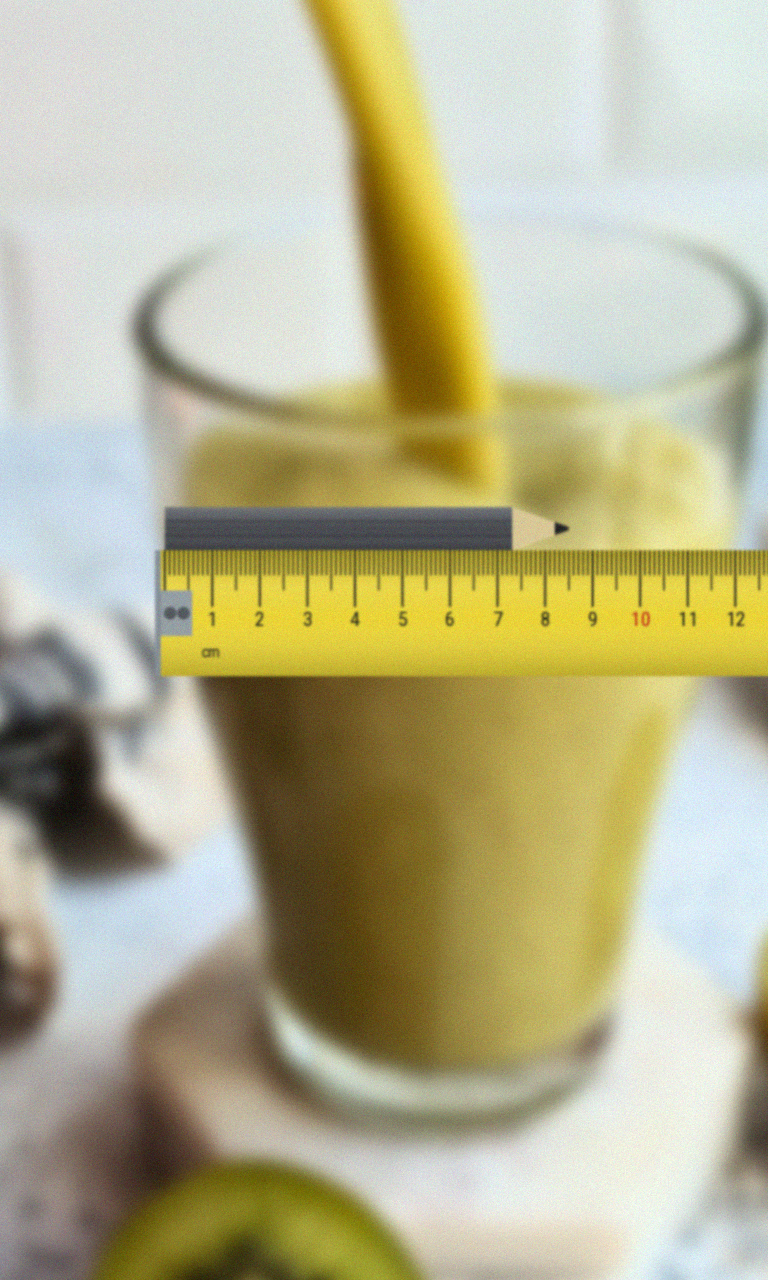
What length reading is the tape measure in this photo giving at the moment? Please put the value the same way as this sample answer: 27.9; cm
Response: 8.5; cm
